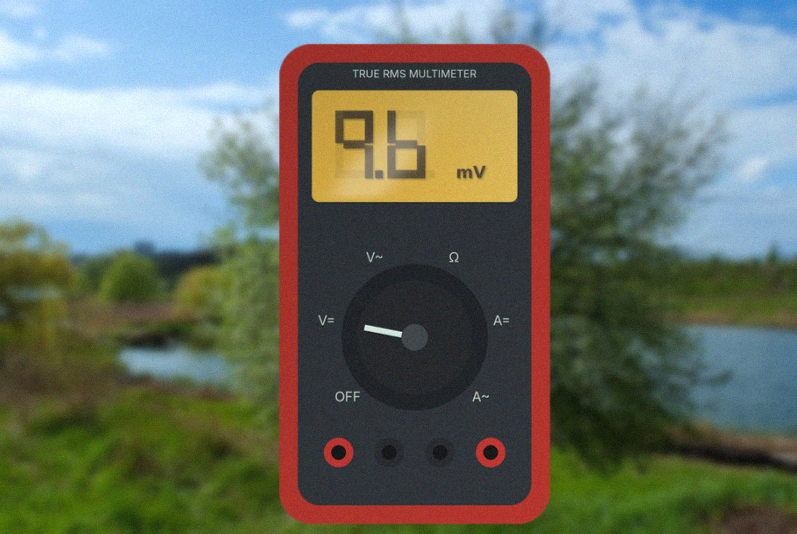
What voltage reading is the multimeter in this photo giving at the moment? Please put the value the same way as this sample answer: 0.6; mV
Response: 9.6; mV
